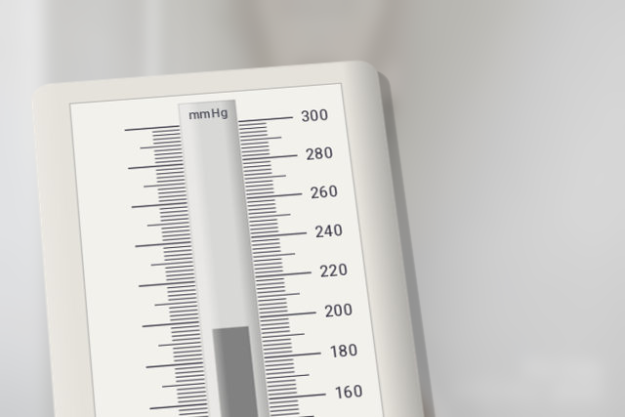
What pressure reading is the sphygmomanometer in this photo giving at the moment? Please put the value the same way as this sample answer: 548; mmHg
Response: 196; mmHg
